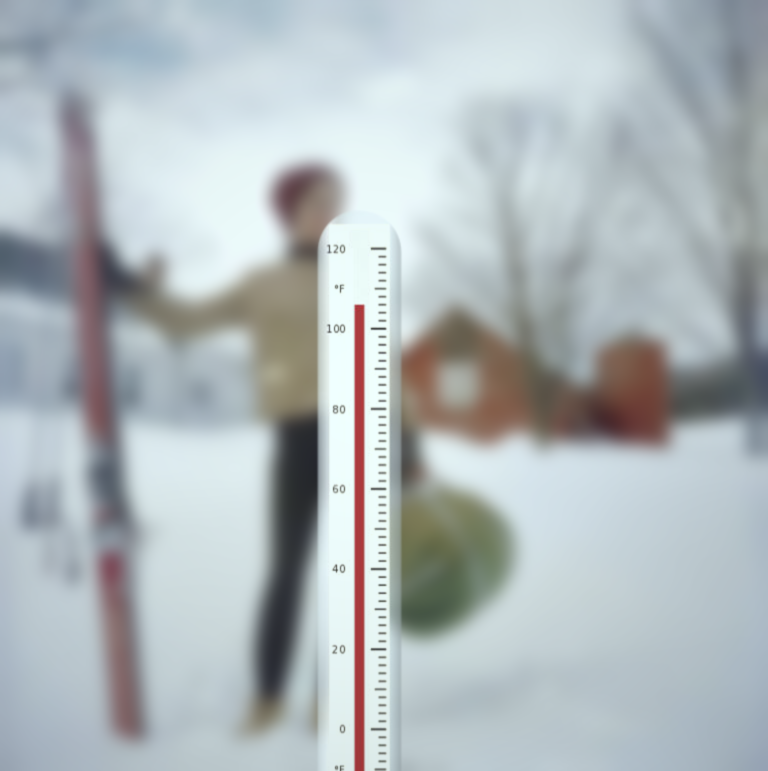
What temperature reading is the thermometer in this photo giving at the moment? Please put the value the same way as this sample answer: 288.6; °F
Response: 106; °F
